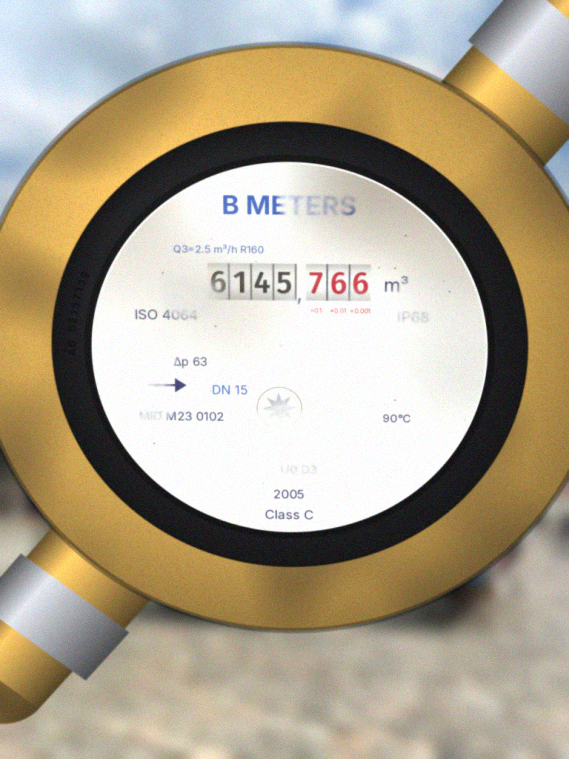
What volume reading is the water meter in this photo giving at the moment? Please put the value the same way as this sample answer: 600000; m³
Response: 6145.766; m³
